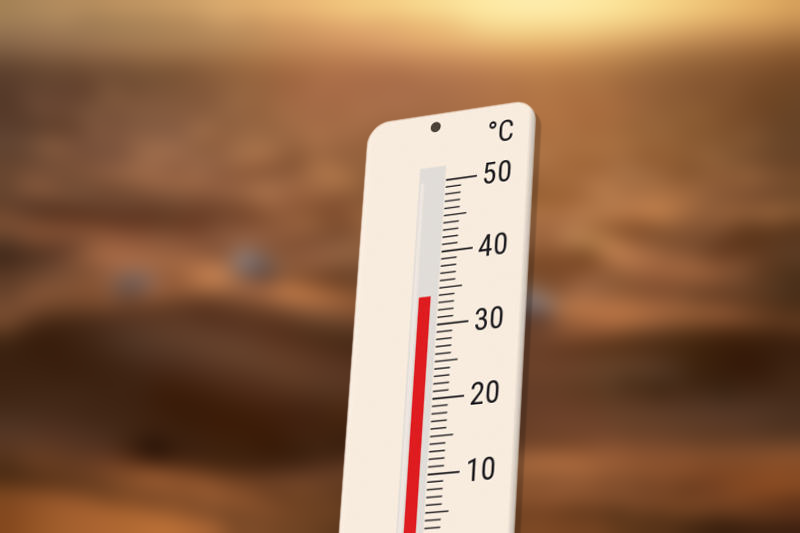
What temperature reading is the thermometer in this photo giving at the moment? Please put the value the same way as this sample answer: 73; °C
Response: 34; °C
